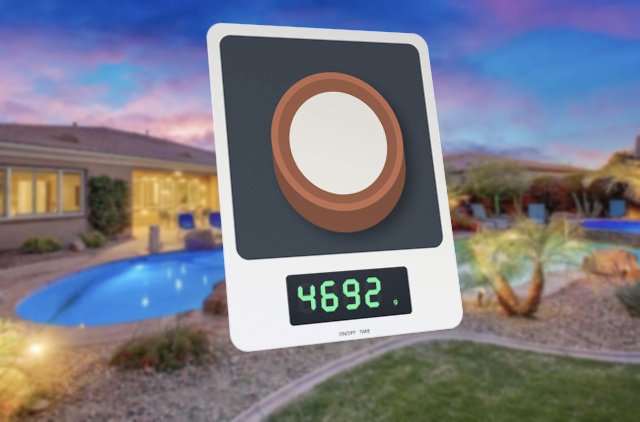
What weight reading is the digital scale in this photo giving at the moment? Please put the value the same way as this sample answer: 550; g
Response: 4692; g
